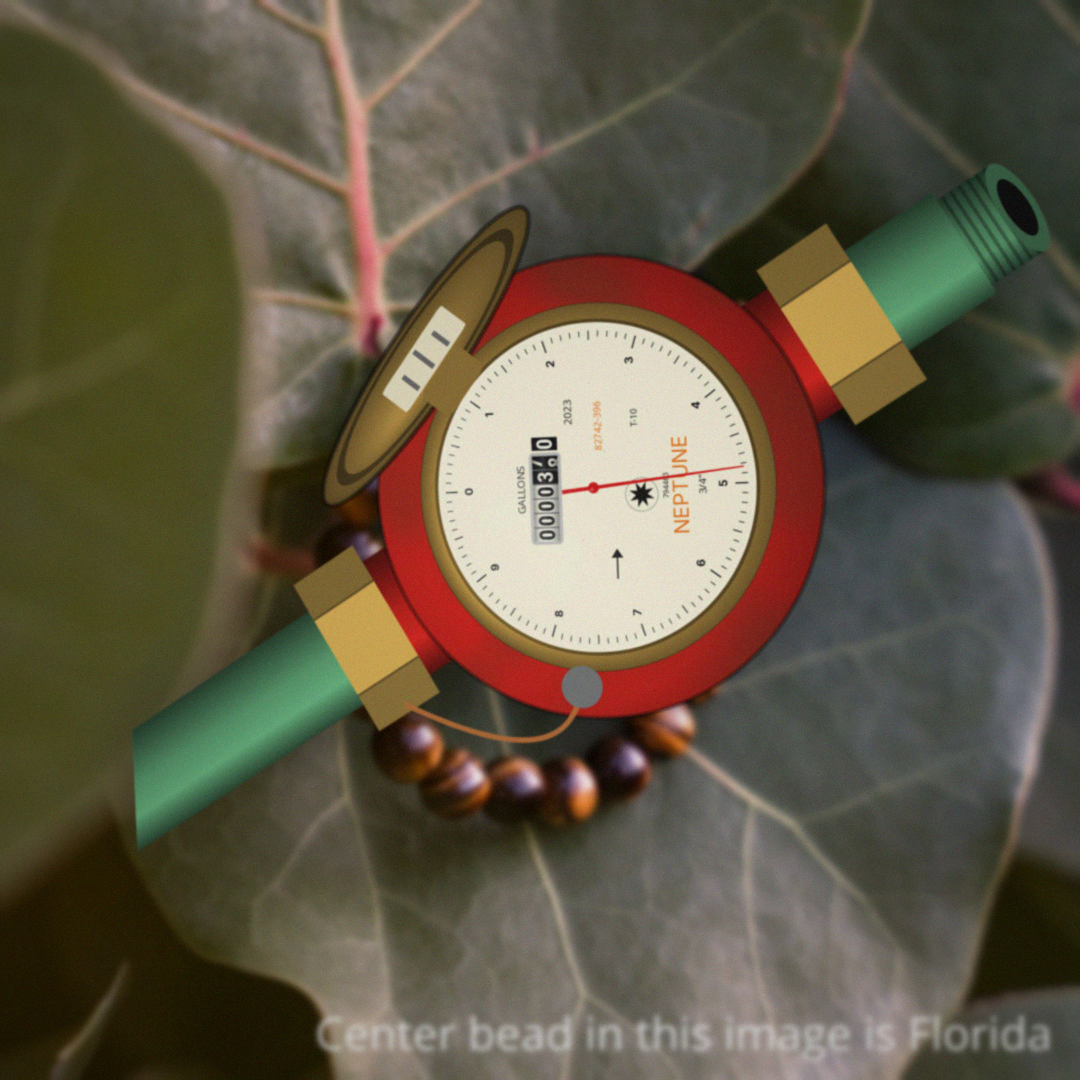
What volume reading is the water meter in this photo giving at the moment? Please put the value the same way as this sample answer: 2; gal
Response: 374.8; gal
